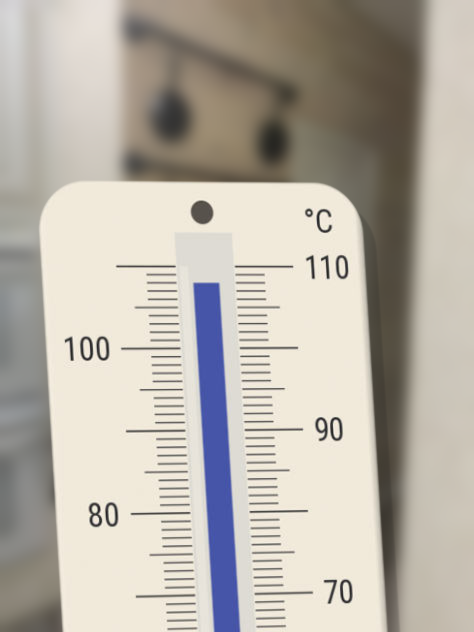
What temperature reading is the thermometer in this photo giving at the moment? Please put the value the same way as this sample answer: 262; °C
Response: 108; °C
